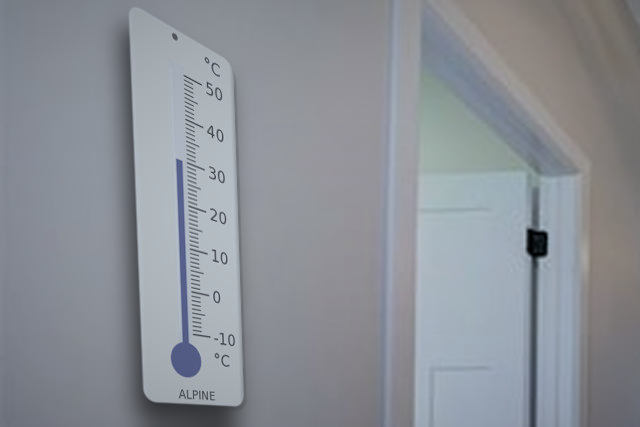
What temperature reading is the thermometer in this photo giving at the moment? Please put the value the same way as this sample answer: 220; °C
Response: 30; °C
